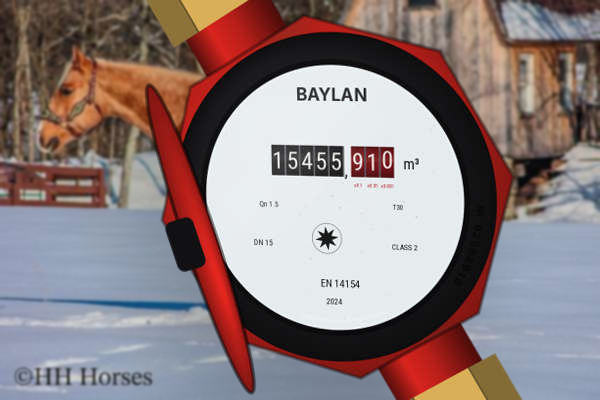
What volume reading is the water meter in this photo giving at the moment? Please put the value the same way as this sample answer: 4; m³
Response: 15455.910; m³
